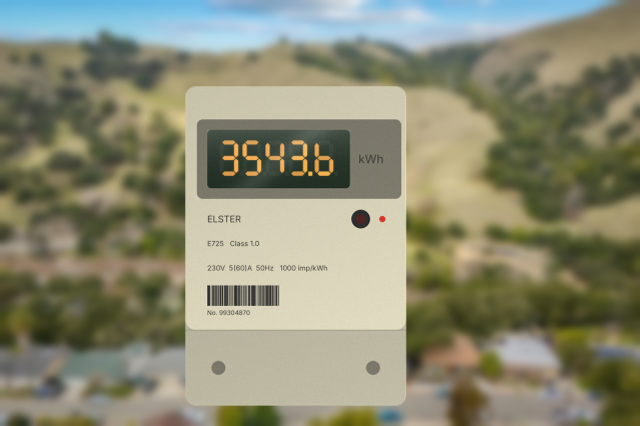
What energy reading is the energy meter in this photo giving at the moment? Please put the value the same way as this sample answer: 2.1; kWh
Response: 3543.6; kWh
